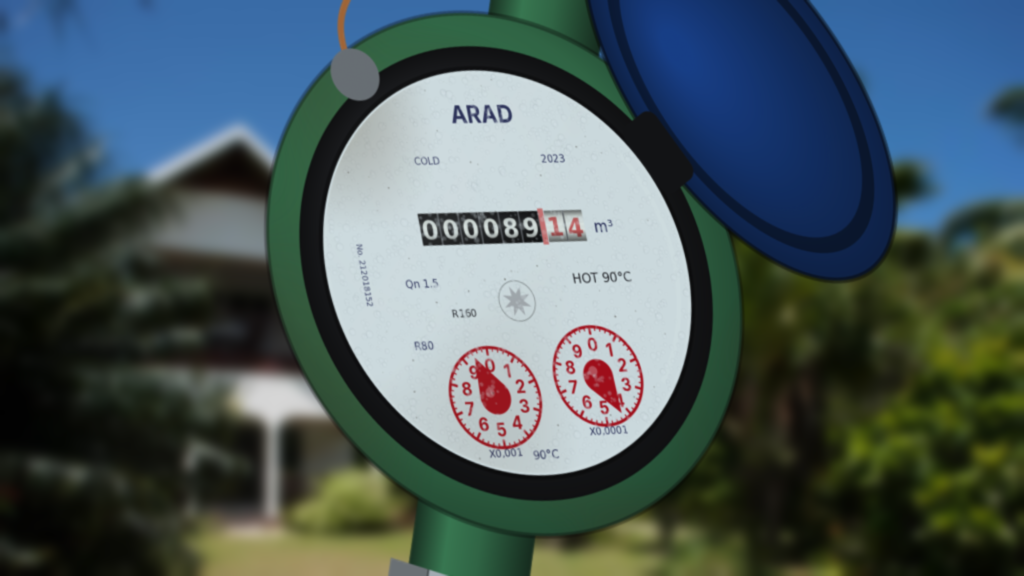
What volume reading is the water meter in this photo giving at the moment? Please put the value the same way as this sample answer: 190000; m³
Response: 89.1394; m³
